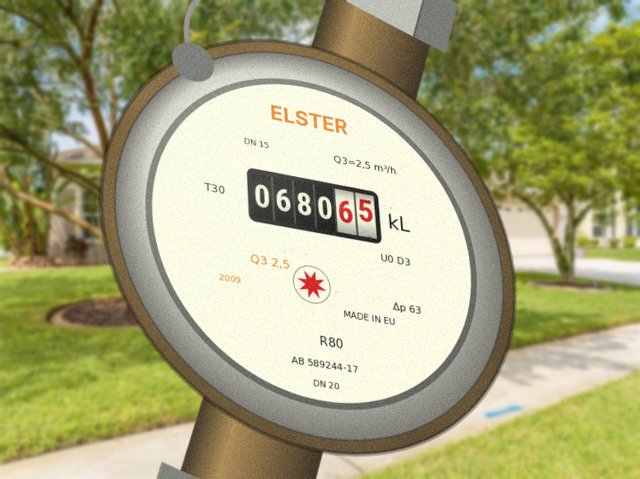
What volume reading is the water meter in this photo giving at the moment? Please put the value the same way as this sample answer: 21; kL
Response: 680.65; kL
